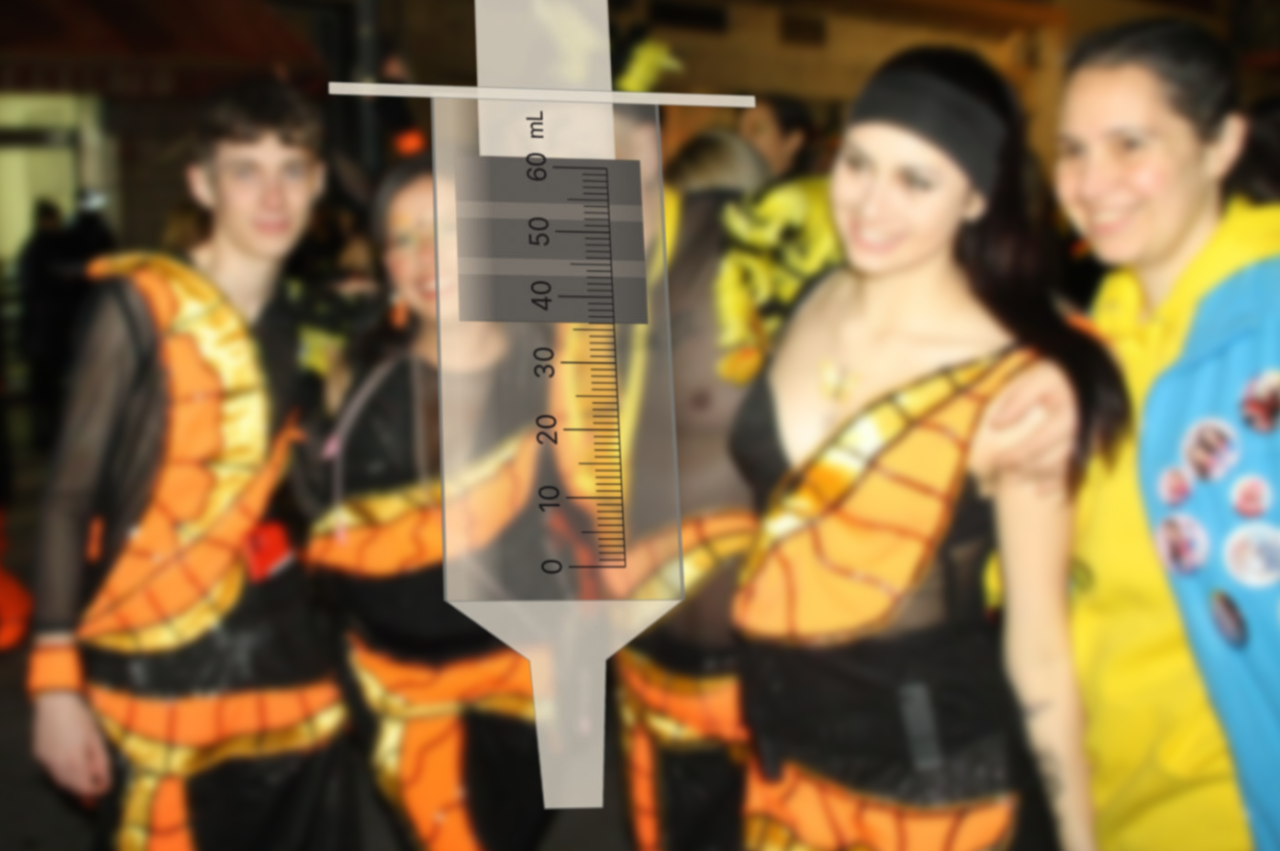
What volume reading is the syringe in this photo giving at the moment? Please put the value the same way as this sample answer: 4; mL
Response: 36; mL
